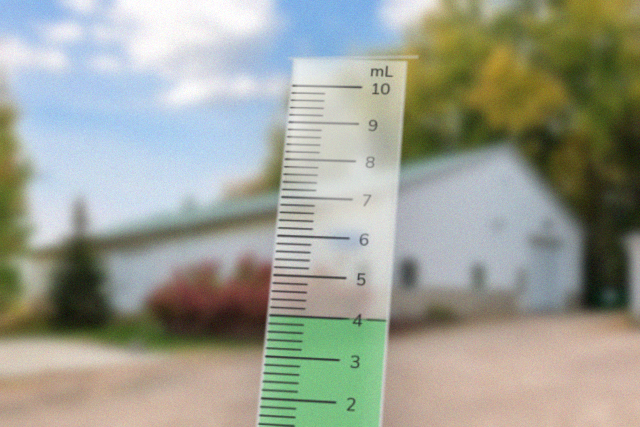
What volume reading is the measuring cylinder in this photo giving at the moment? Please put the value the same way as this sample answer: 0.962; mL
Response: 4; mL
